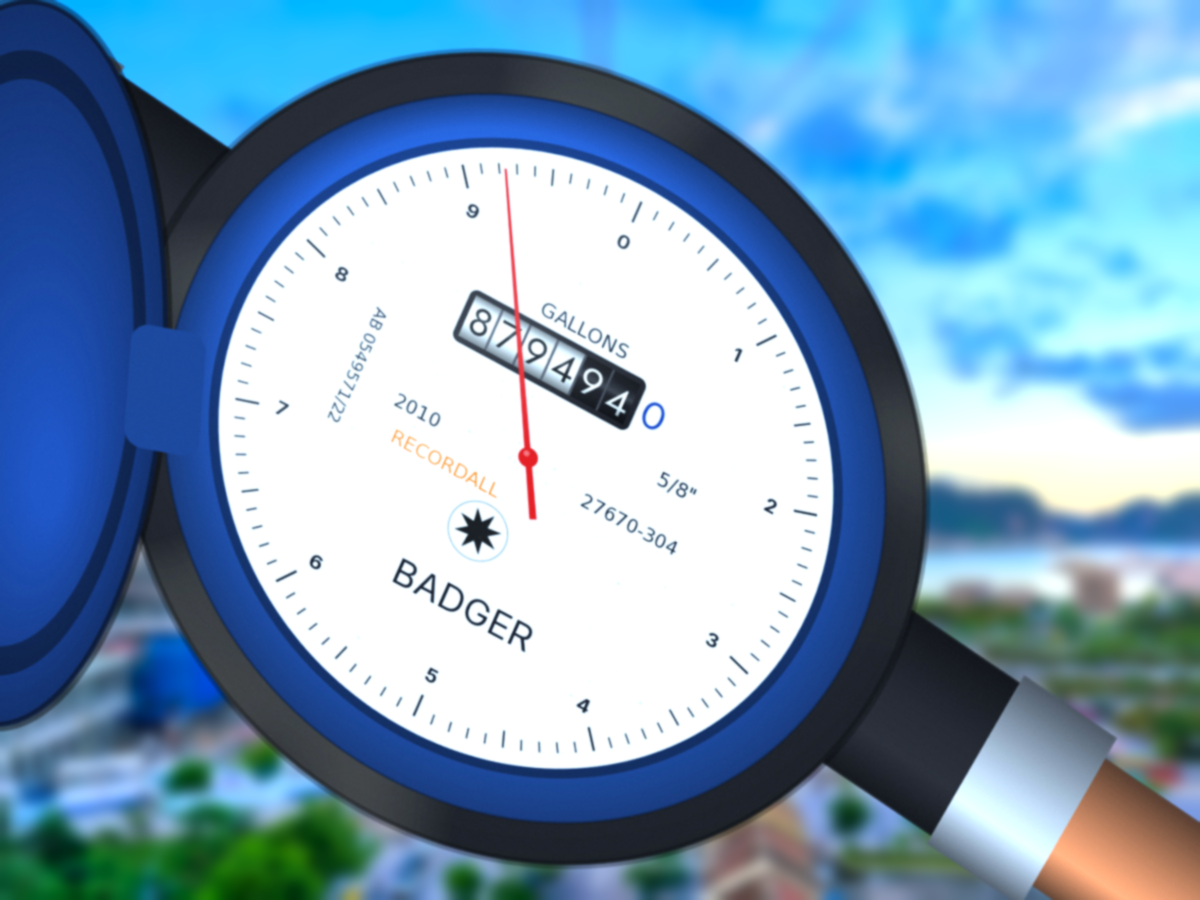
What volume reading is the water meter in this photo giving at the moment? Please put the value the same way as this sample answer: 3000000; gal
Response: 8794939.2; gal
